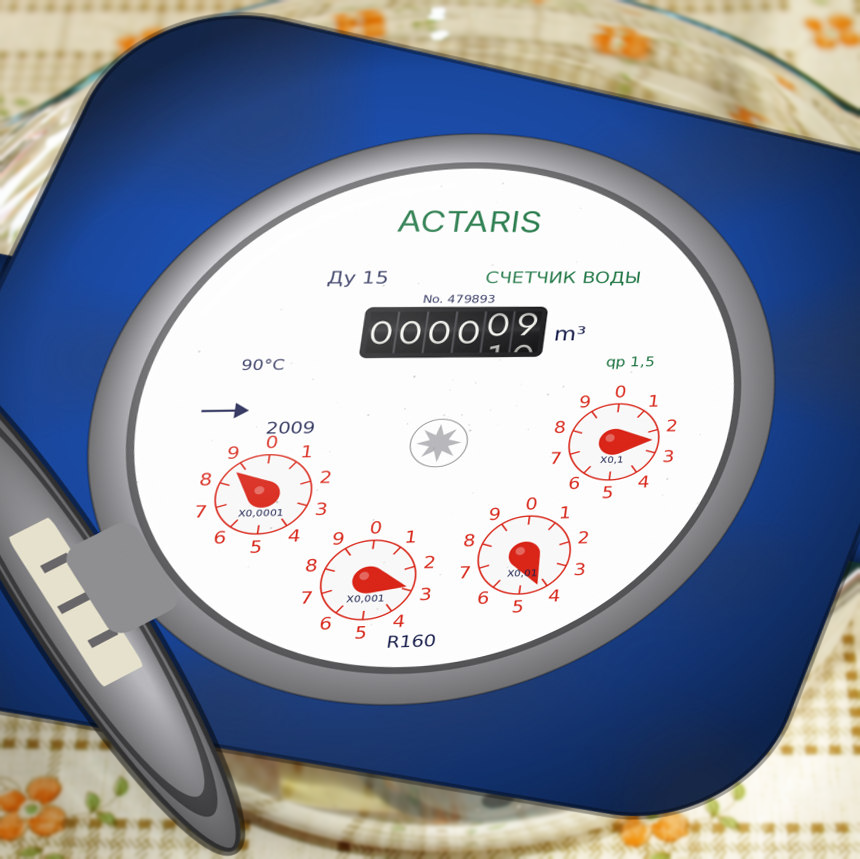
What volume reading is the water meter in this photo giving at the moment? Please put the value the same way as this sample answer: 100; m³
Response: 9.2428; m³
